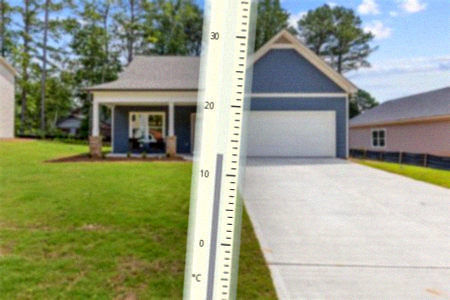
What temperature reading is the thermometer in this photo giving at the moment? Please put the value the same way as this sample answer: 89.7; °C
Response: 13; °C
